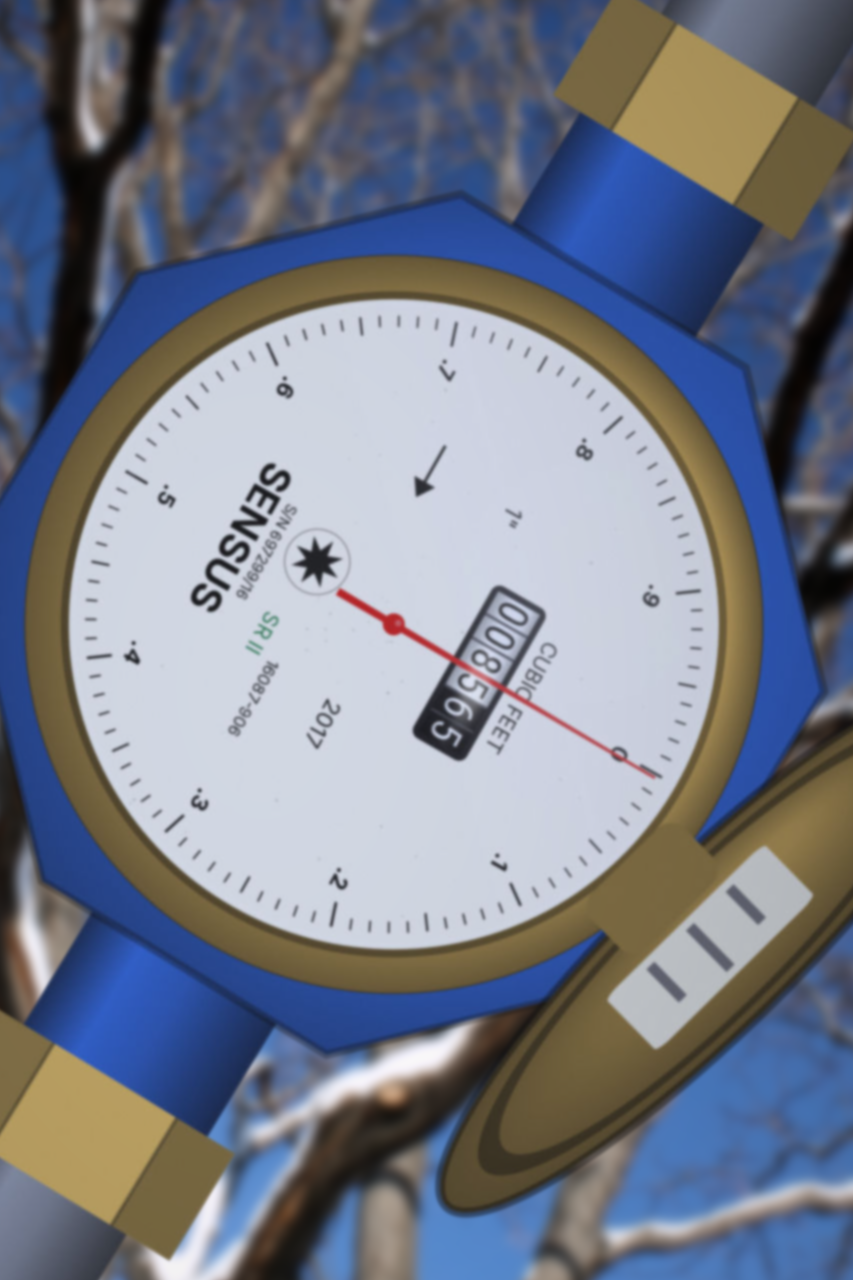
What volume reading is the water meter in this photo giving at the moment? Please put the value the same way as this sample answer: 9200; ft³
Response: 8565.00; ft³
